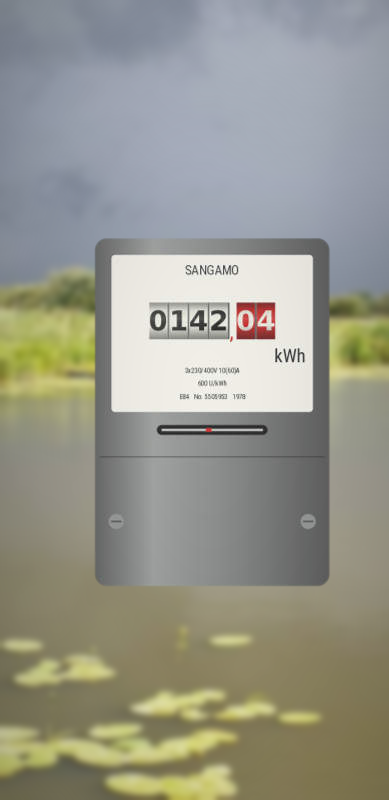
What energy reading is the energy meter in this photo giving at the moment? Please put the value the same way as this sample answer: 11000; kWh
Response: 142.04; kWh
